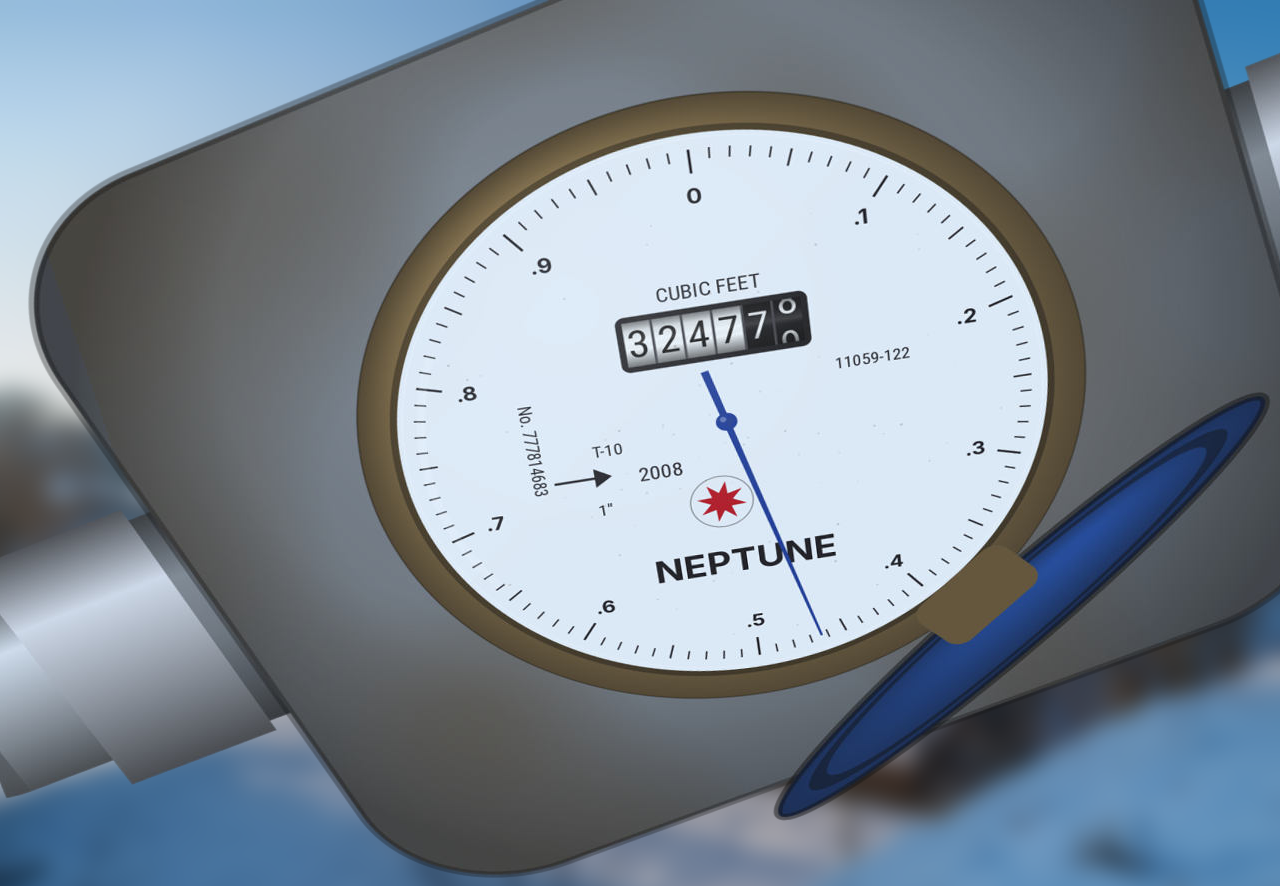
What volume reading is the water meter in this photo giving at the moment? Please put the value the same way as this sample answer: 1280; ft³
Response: 324778.46; ft³
